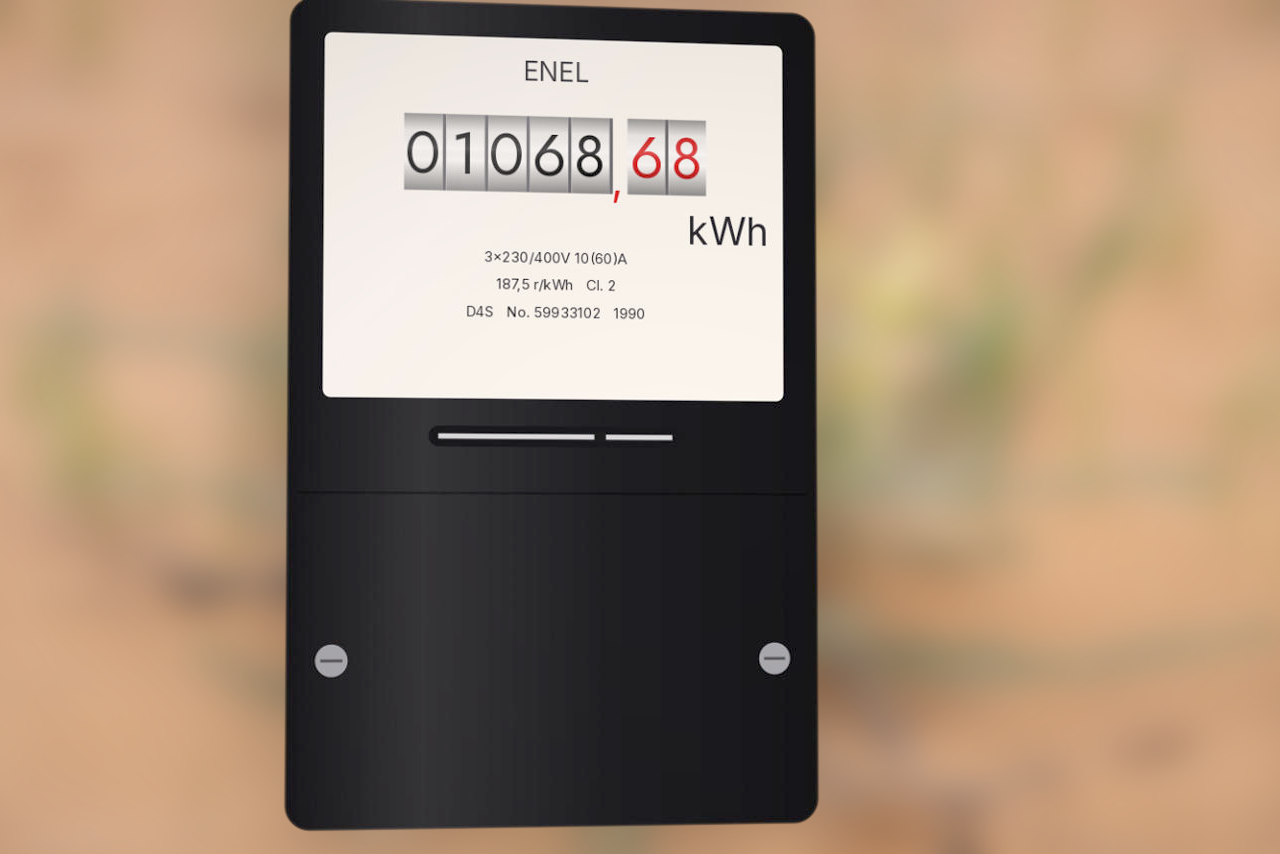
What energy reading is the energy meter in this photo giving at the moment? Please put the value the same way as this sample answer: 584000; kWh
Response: 1068.68; kWh
